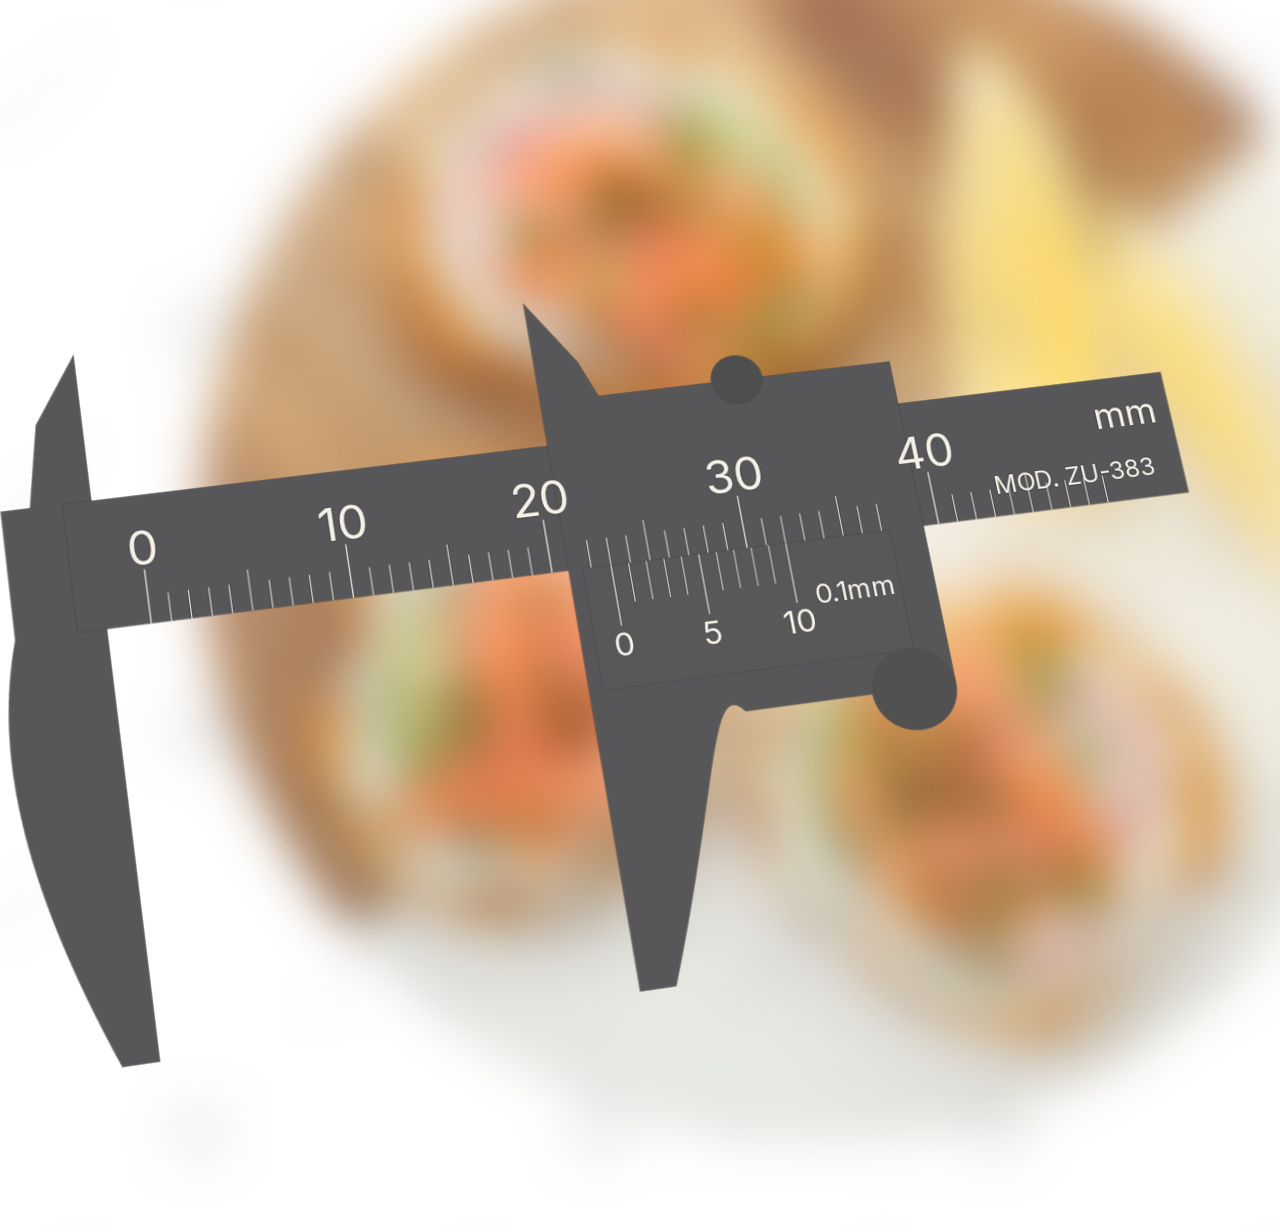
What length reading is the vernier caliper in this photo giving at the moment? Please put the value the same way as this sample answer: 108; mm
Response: 23.0; mm
